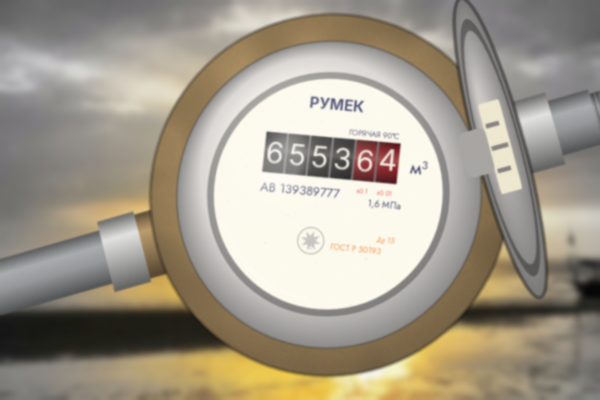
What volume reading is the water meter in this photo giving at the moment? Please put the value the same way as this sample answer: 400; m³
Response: 6553.64; m³
